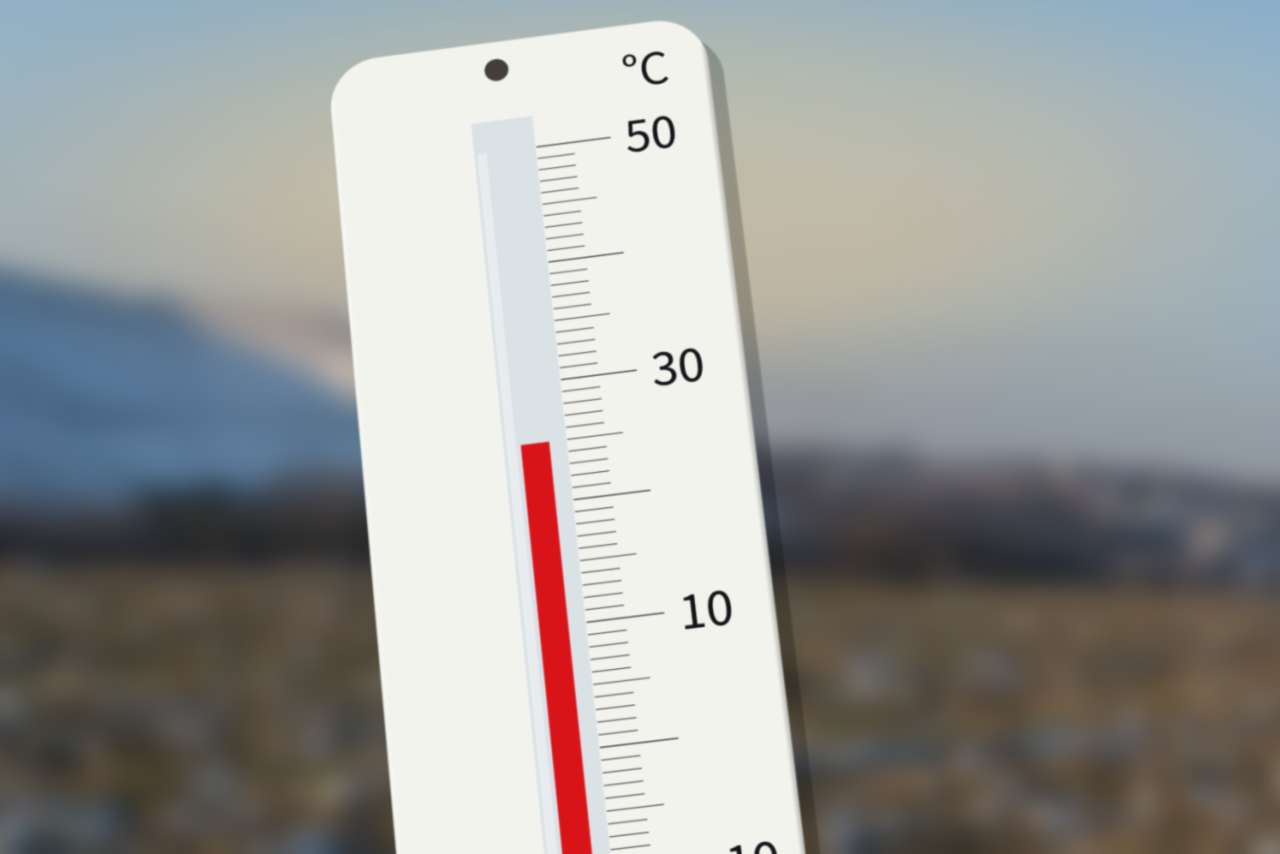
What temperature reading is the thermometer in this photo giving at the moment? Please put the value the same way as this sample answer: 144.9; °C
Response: 25; °C
